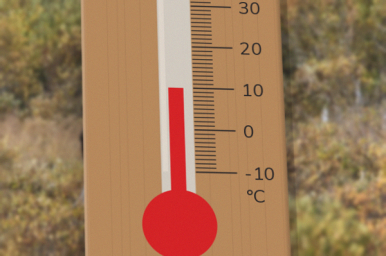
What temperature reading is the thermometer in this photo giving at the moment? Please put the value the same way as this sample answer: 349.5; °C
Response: 10; °C
